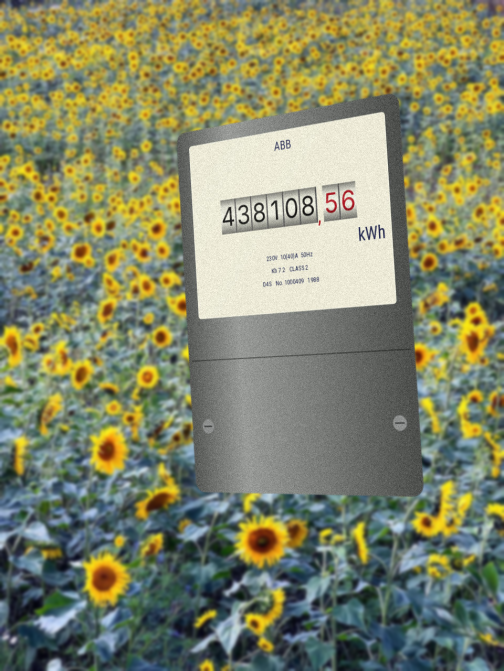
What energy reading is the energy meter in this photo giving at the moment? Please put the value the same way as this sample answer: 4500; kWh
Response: 438108.56; kWh
